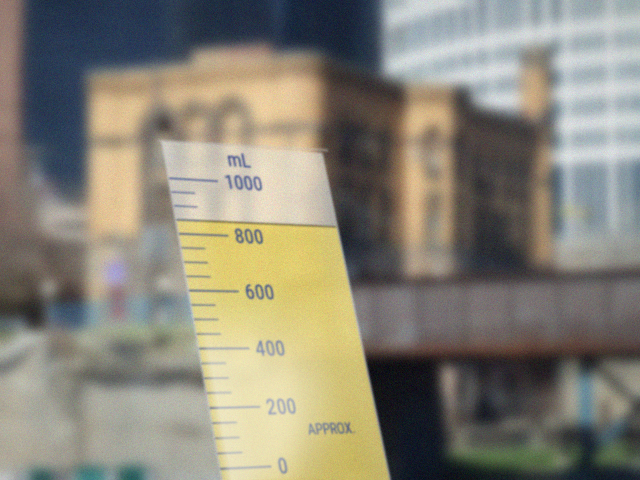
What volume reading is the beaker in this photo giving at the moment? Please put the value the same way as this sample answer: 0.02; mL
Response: 850; mL
